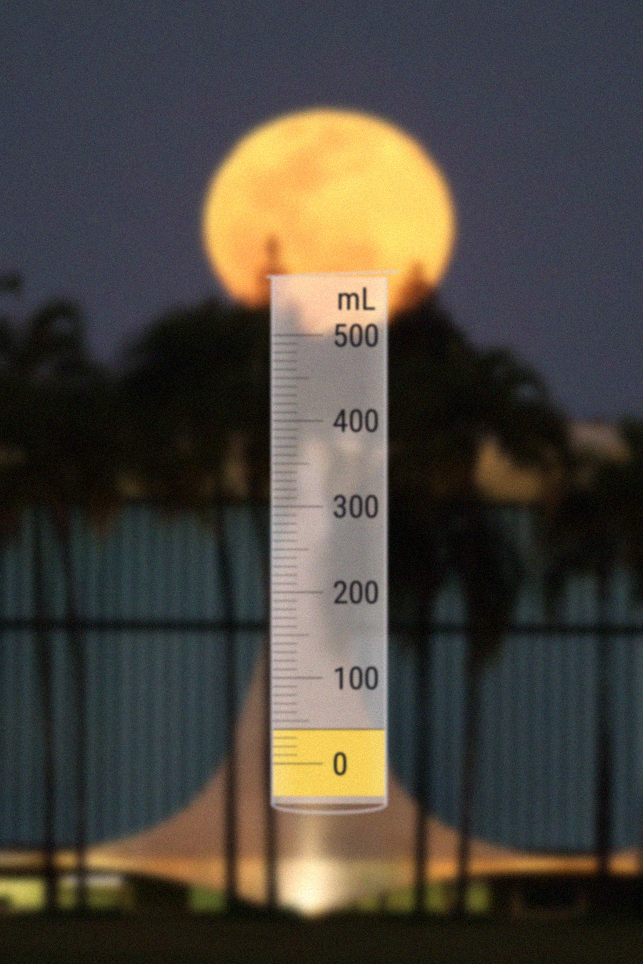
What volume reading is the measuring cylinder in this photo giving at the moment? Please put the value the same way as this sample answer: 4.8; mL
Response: 40; mL
